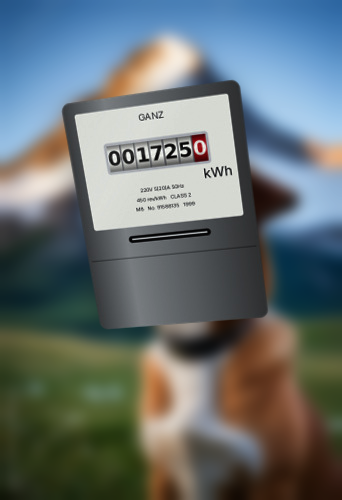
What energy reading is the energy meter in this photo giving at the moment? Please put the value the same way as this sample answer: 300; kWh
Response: 1725.0; kWh
